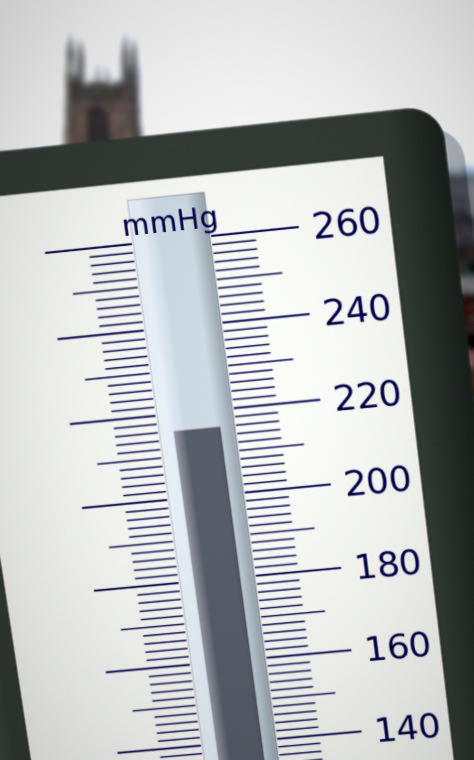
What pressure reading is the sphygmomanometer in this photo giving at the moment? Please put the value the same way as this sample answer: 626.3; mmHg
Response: 216; mmHg
